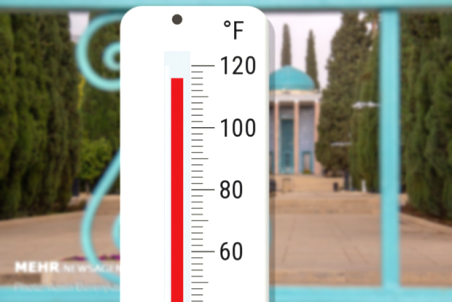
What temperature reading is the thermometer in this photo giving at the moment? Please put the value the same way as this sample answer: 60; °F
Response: 116; °F
